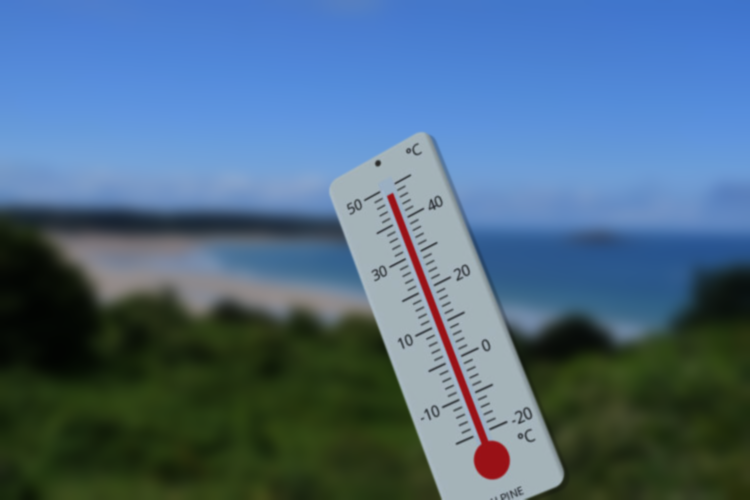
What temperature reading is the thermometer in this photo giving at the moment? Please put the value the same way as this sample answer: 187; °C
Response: 48; °C
